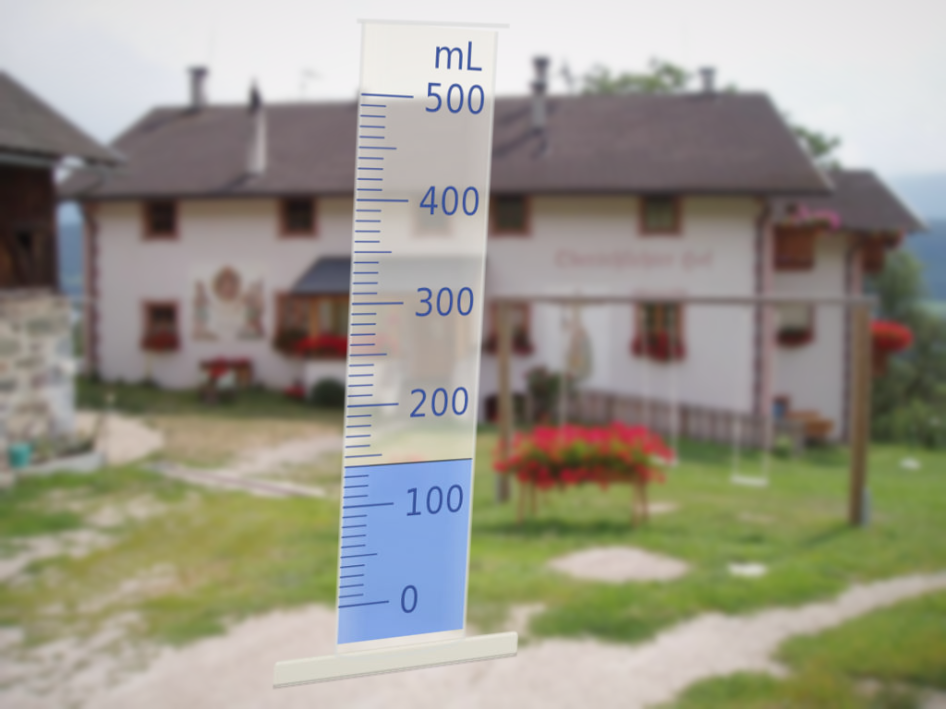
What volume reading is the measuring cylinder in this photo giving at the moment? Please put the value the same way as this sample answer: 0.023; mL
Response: 140; mL
